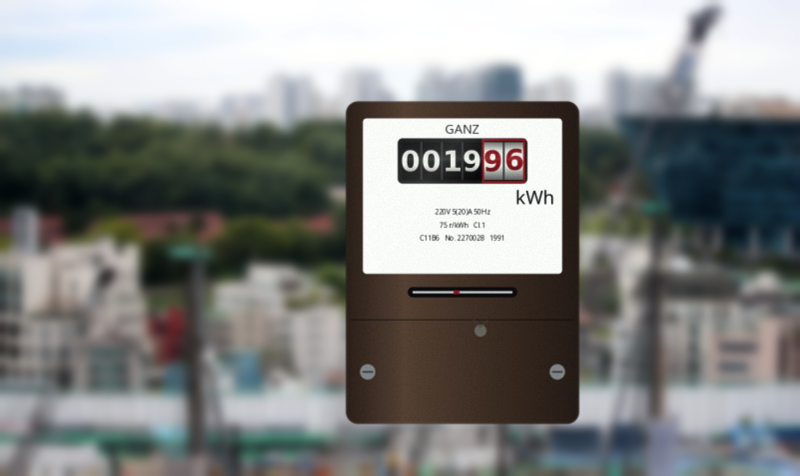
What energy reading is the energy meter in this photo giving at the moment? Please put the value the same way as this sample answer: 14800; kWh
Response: 19.96; kWh
